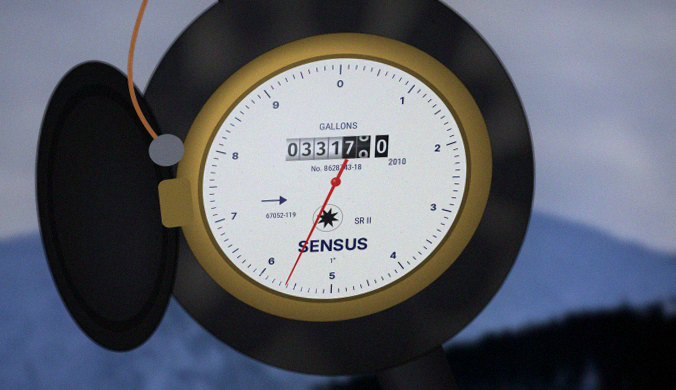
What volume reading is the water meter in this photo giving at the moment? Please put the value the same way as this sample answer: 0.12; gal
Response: 331785.6; gal
